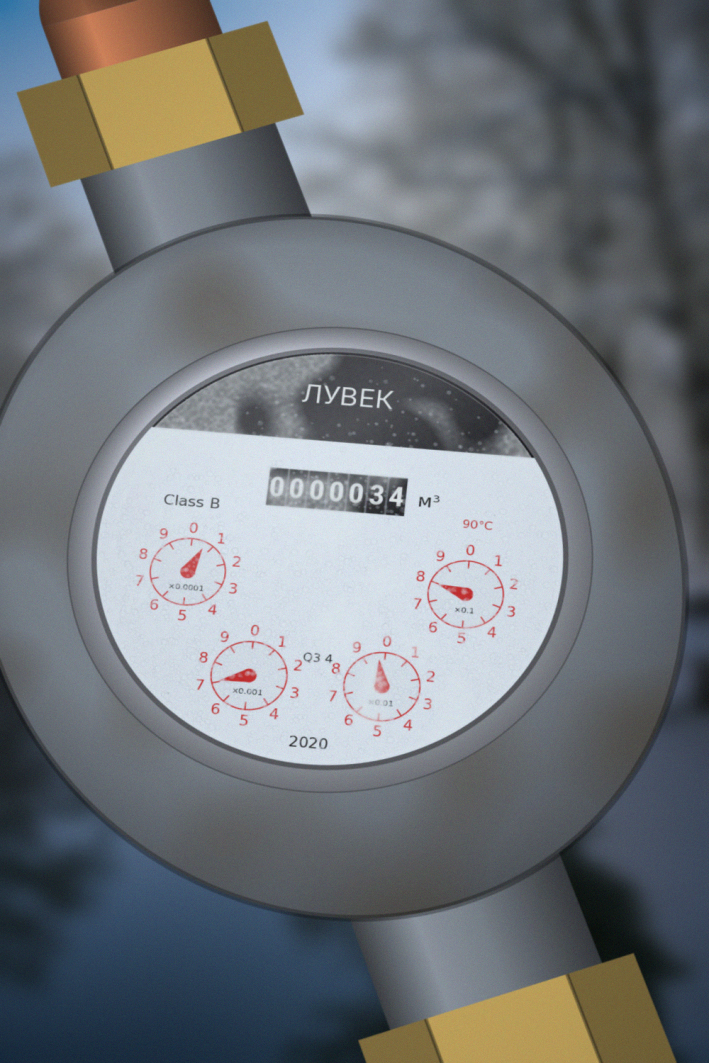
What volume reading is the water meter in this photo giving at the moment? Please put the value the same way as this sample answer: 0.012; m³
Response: 34.7970; m³
